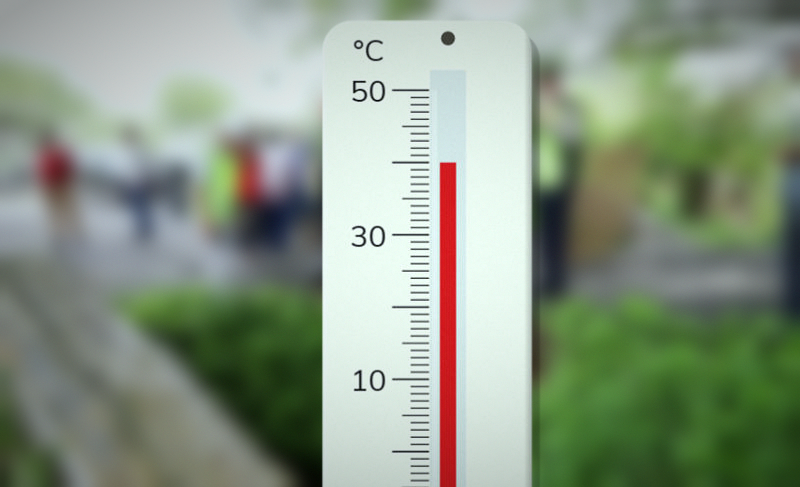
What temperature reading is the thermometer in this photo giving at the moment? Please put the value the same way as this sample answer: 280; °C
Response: 40; °C
